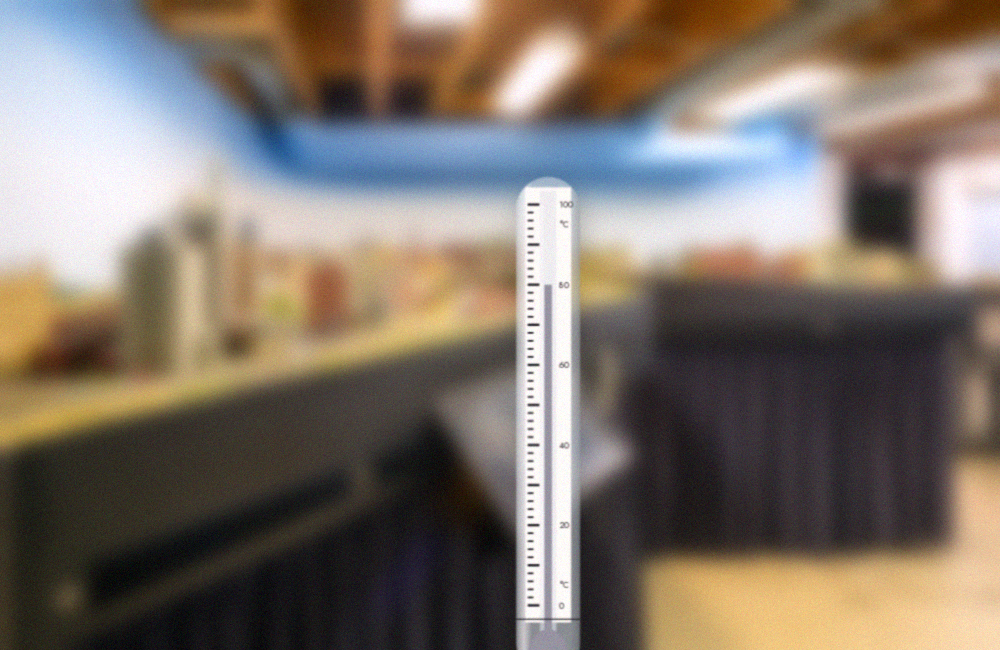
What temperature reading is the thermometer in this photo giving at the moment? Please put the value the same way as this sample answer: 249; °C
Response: 80; °C
